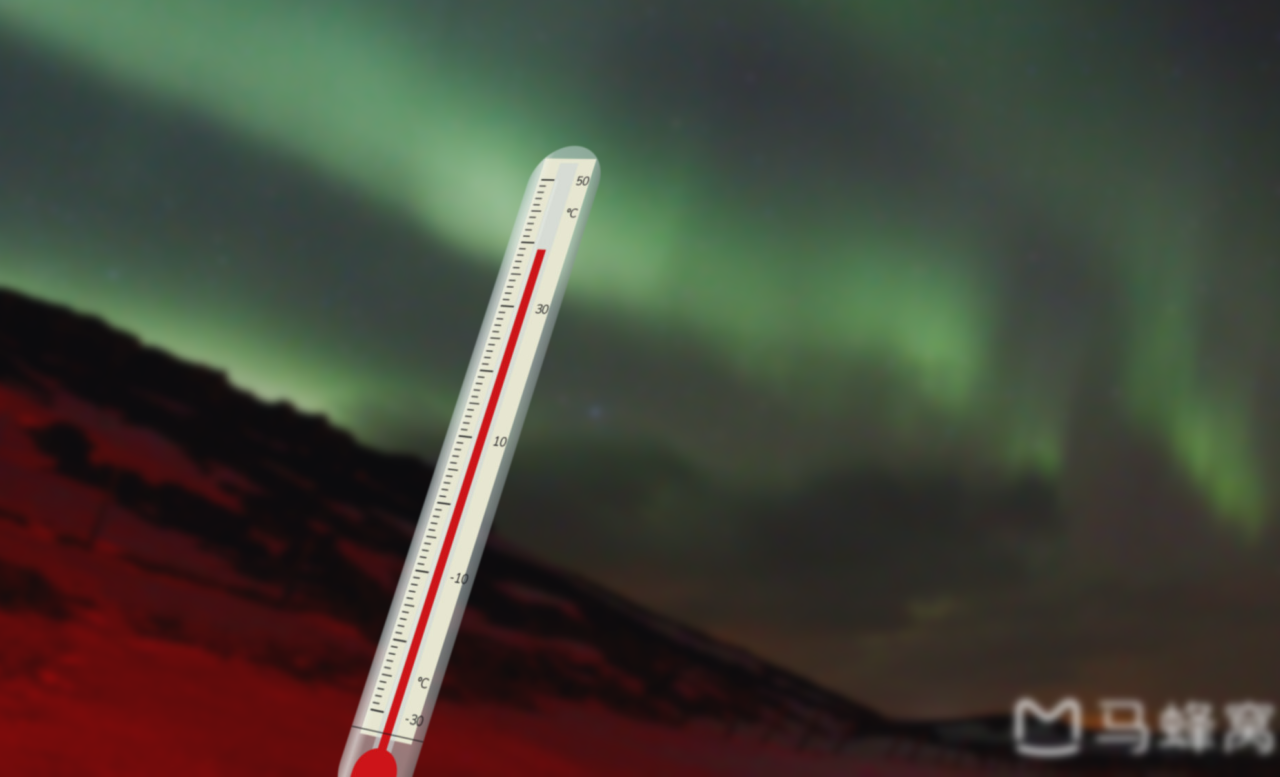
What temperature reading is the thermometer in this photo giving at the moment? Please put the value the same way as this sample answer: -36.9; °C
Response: 39; °C
